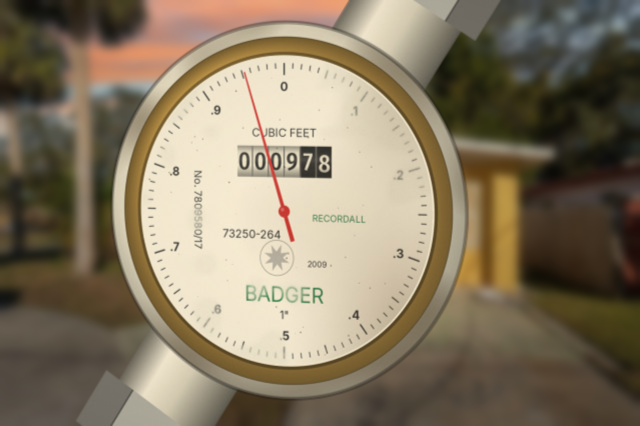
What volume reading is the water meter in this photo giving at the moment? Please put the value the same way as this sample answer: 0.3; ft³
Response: 977.95; ft³
